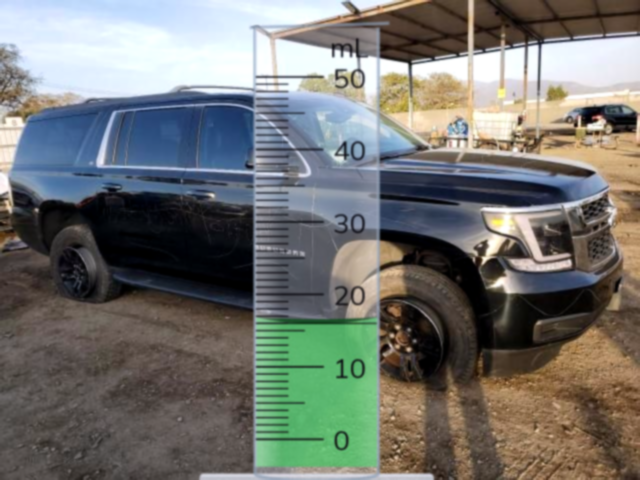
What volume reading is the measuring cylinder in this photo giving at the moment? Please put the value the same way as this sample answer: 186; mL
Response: 16; mL
